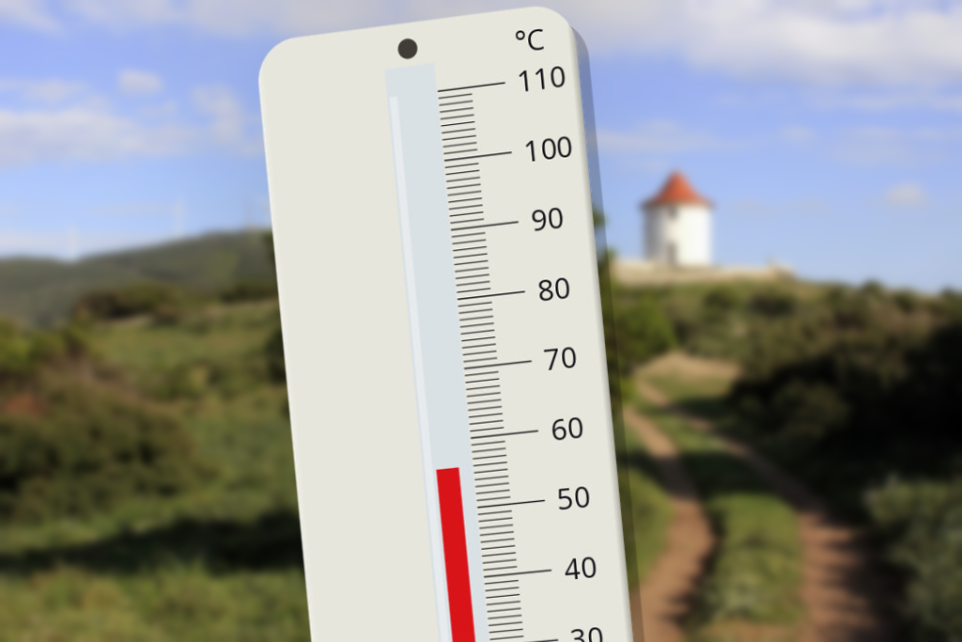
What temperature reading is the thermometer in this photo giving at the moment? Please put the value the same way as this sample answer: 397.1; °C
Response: 56; °C
